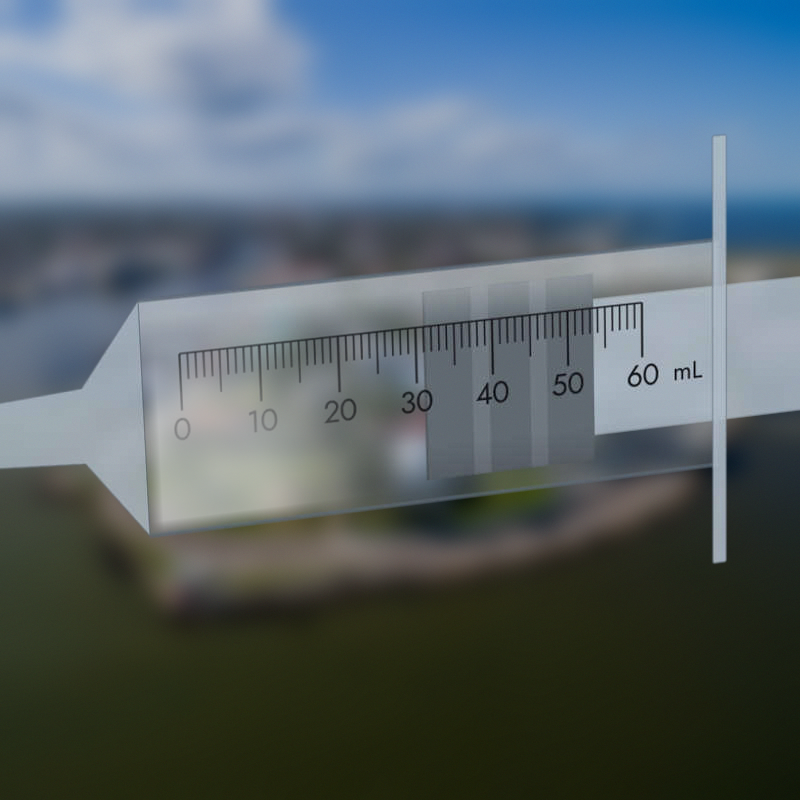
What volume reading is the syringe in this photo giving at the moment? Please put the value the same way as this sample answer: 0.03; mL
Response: 31; mL
